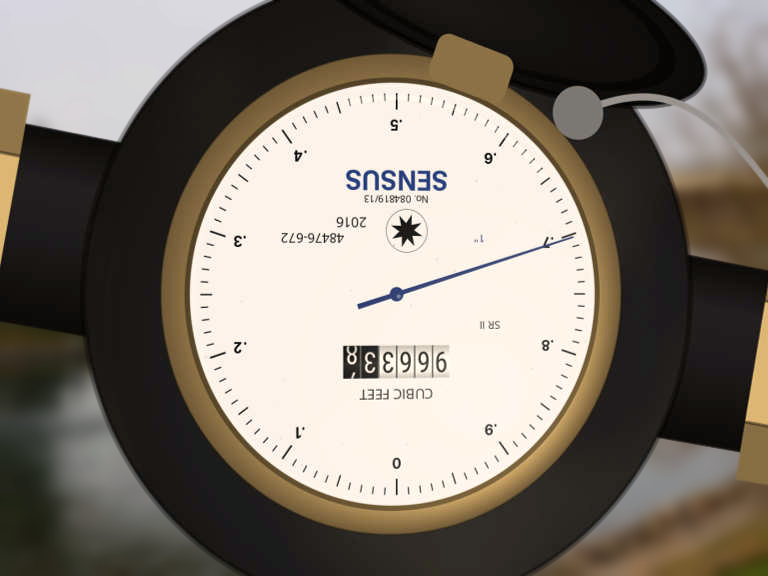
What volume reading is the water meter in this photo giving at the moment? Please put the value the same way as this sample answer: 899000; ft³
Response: 966337.70; ft³
